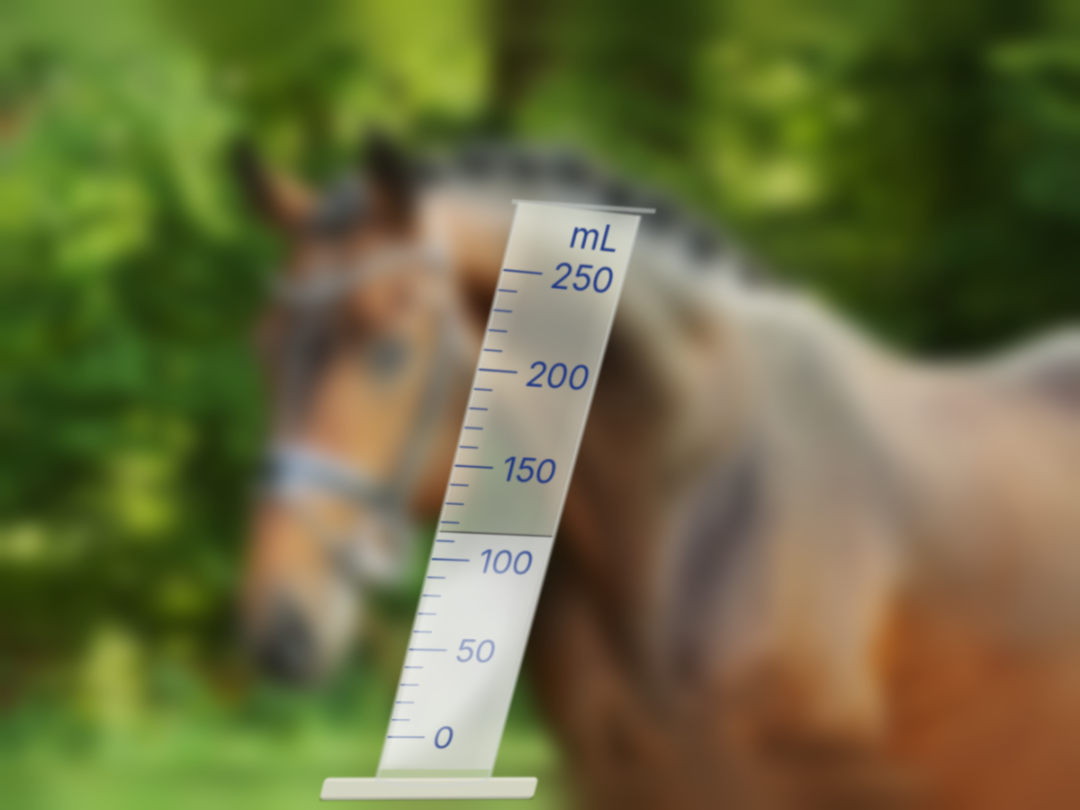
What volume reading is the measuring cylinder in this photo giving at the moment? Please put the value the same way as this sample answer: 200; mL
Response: 115; mL
